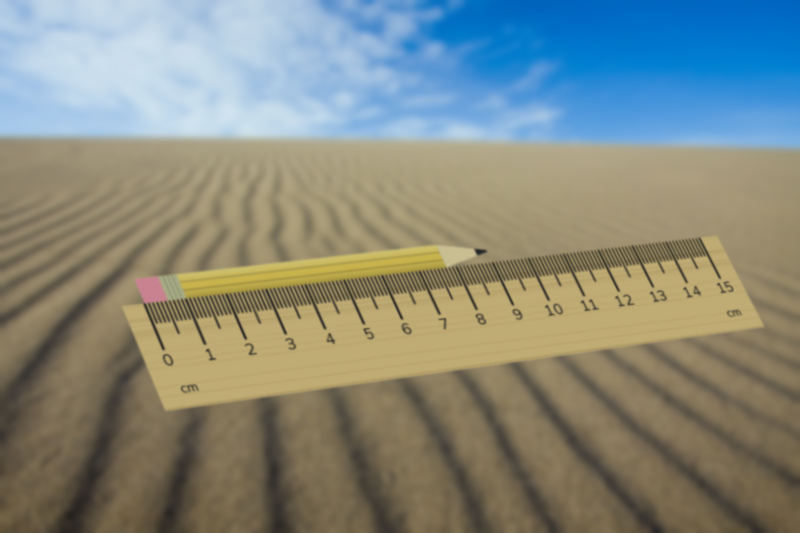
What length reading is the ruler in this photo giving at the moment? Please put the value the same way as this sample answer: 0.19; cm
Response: 9; cm
